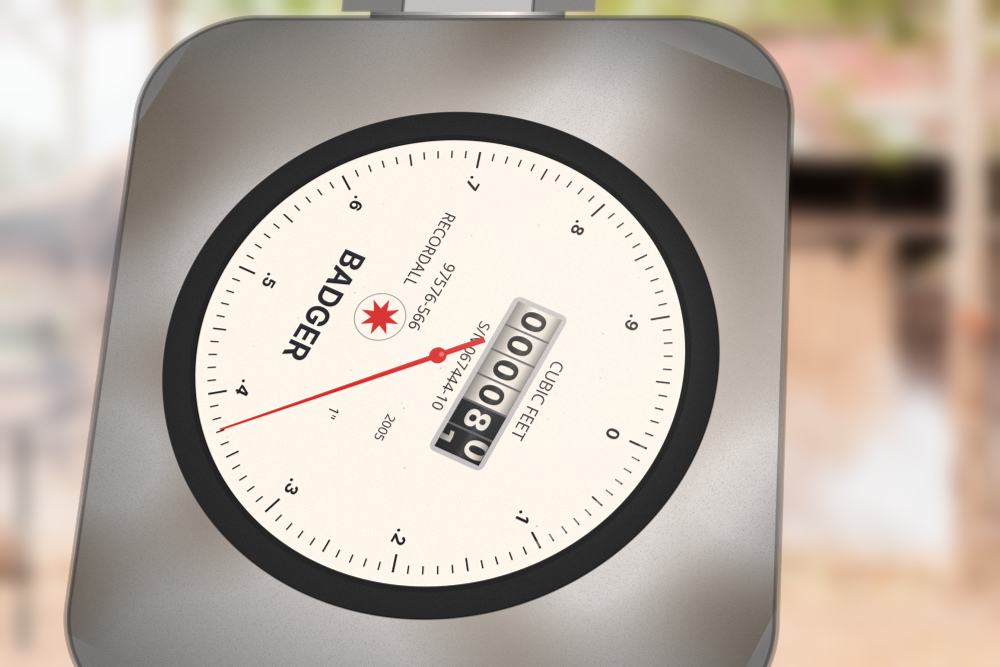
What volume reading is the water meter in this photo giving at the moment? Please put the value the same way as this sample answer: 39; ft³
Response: 80.37; ft³
